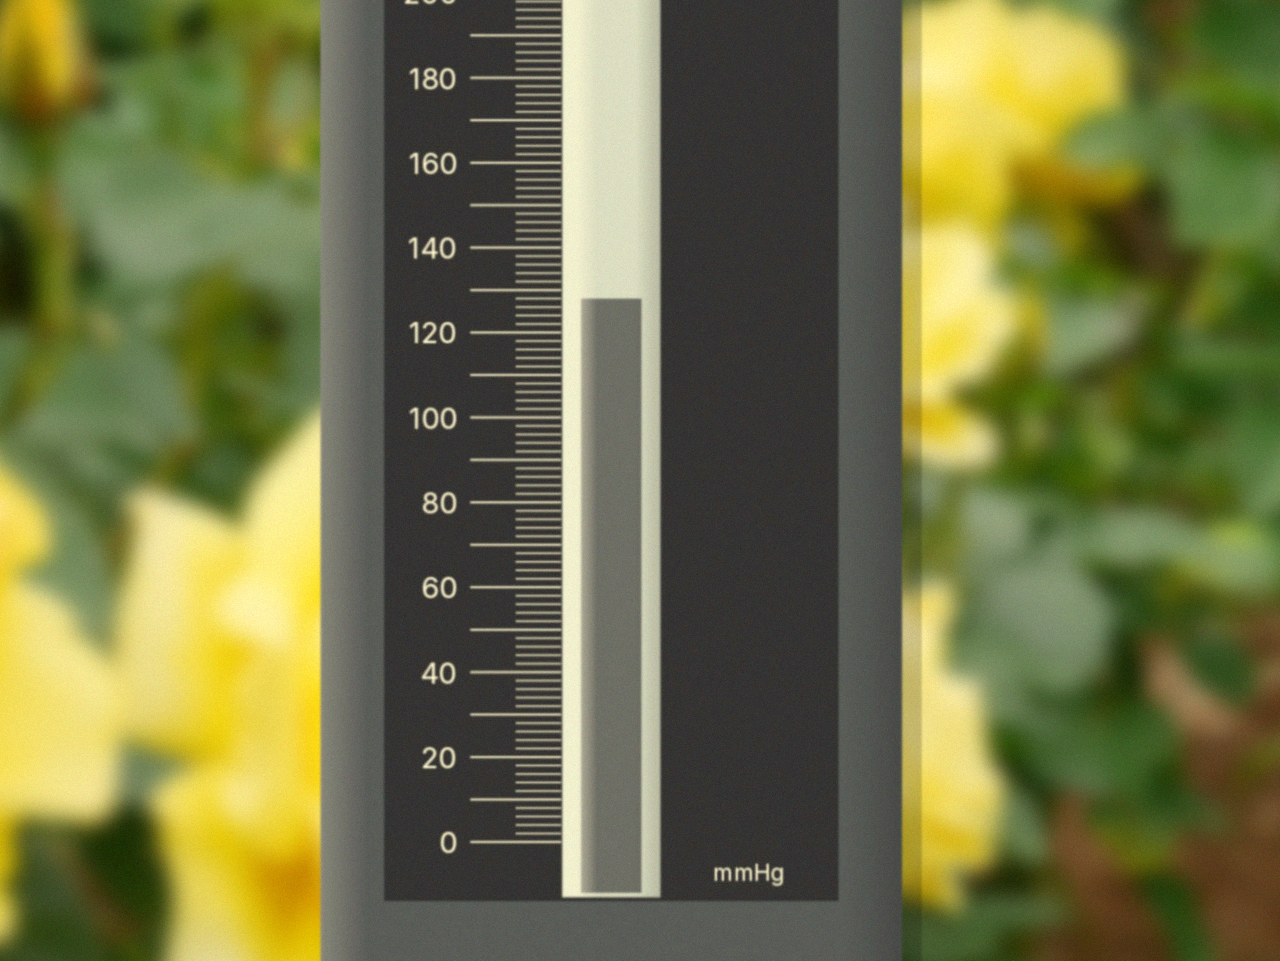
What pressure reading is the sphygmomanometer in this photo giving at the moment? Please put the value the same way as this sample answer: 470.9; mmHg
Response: 128; mmHg
